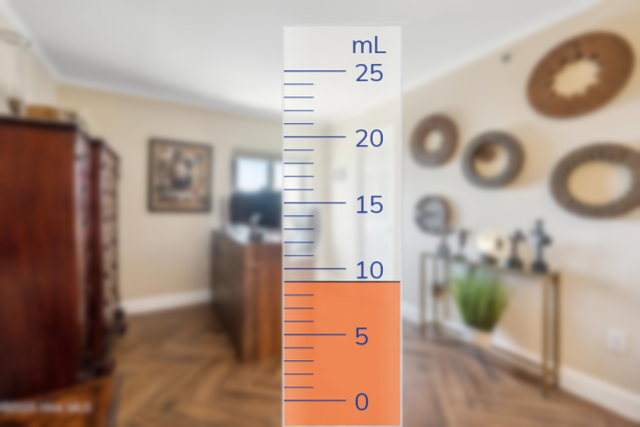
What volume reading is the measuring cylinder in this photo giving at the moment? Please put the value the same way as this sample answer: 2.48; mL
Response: 9; mL
